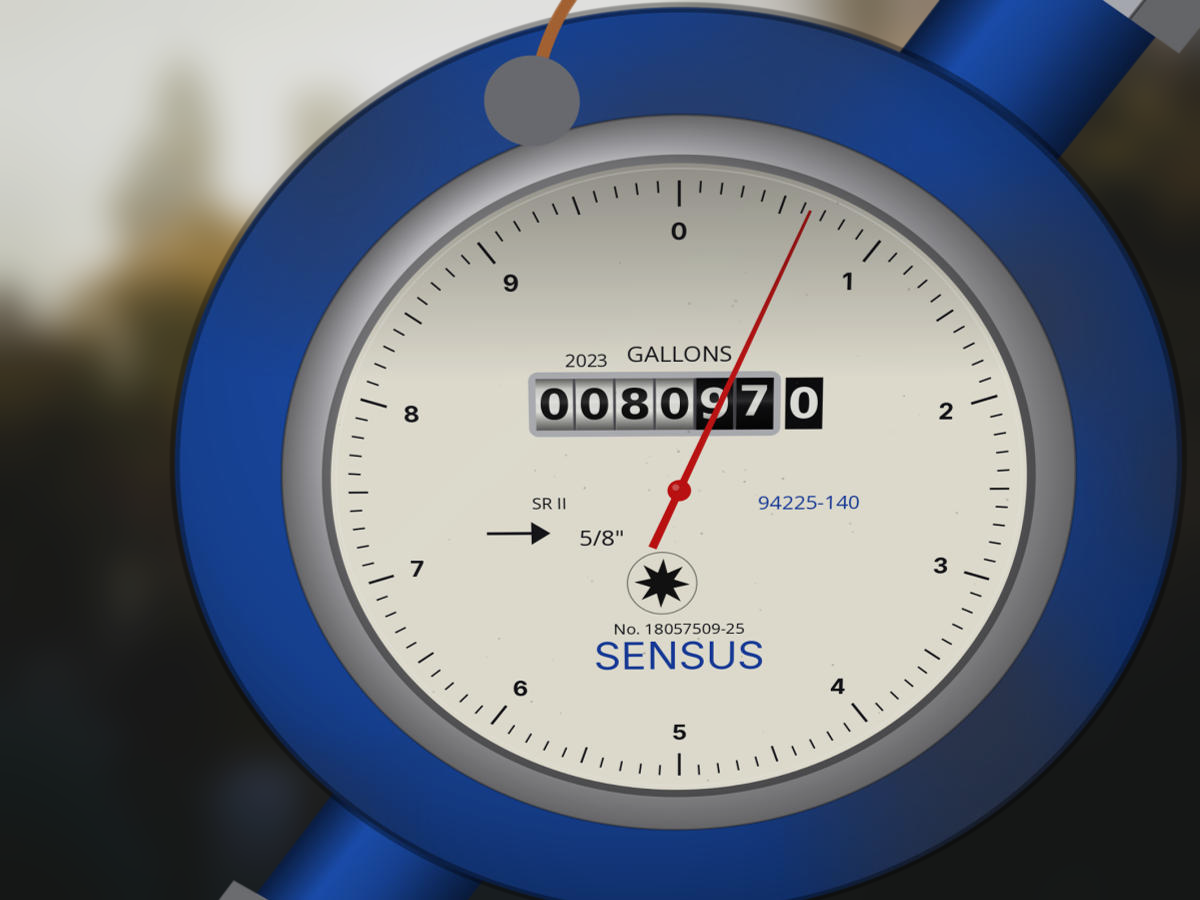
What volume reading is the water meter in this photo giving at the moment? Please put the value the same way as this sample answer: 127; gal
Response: 80970.6; gal
